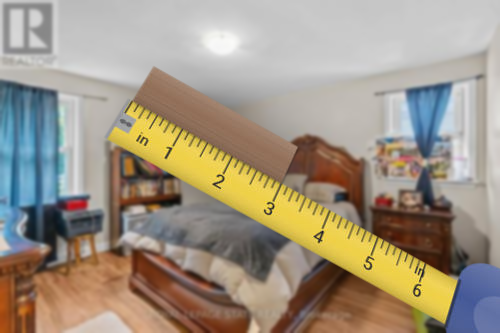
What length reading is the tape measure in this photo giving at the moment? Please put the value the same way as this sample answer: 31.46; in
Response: 3; in
